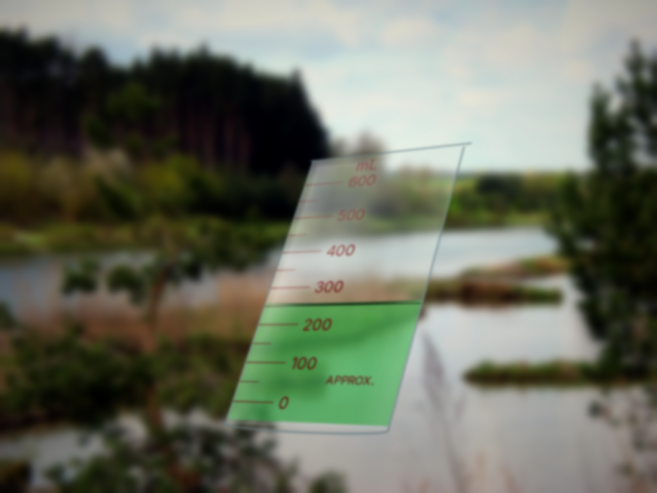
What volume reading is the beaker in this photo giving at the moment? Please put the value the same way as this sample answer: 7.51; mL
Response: 250; mL
